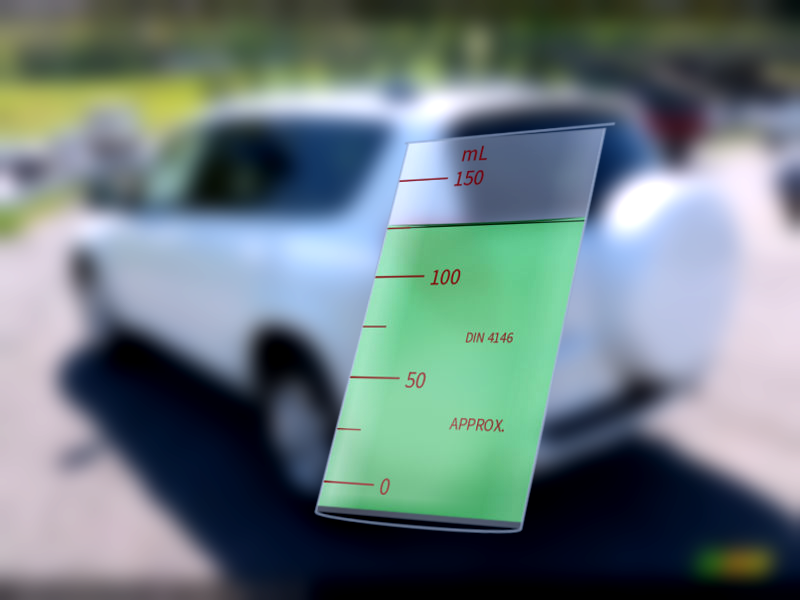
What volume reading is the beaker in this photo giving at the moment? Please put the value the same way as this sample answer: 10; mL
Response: 125; mL
